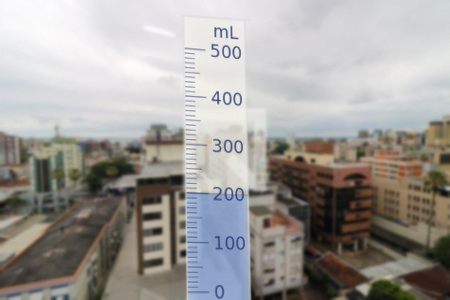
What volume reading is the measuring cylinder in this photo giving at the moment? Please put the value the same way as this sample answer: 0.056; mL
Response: 200; mL
